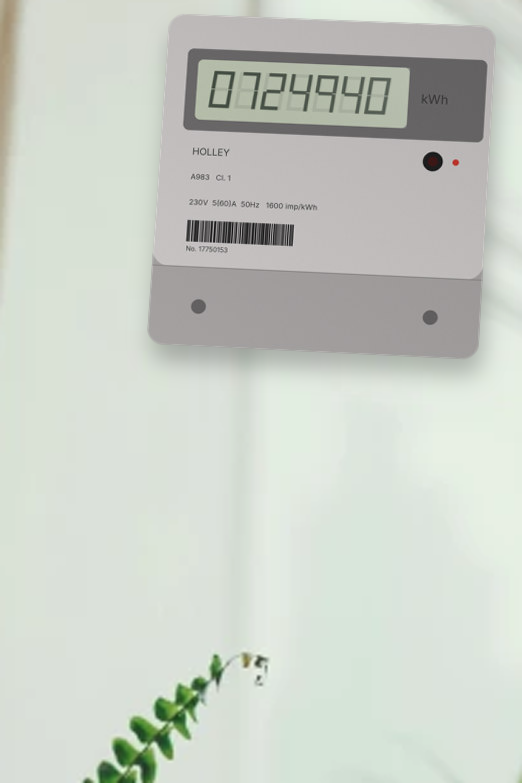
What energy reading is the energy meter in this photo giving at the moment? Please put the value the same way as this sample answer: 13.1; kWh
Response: 724940; kWh
